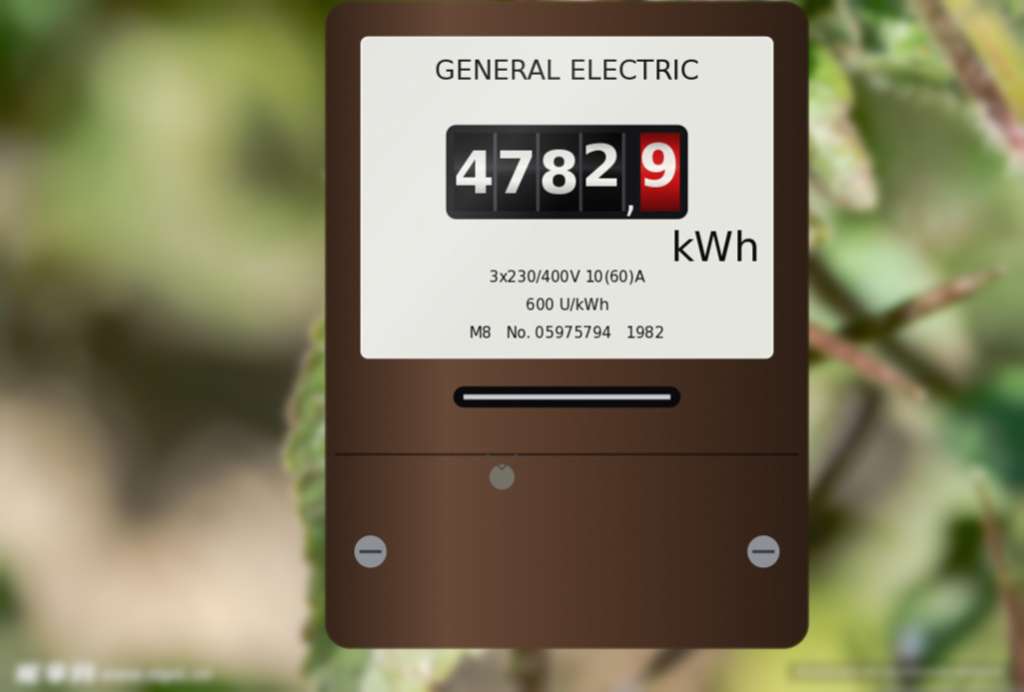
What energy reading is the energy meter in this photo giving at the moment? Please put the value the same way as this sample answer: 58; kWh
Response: 4782.9; kWh
